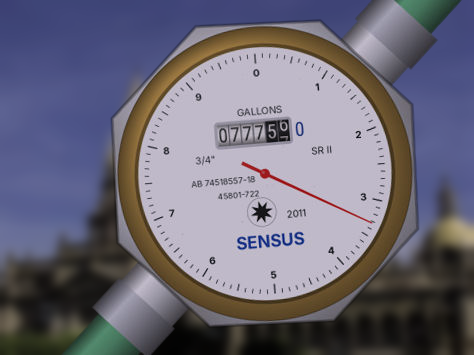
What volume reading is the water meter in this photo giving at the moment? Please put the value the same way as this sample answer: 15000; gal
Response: 777563.3; gal
